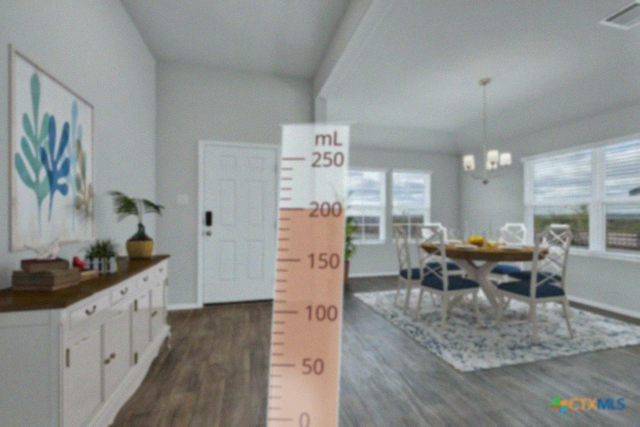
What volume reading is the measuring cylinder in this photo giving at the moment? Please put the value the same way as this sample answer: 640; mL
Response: 200; mL
